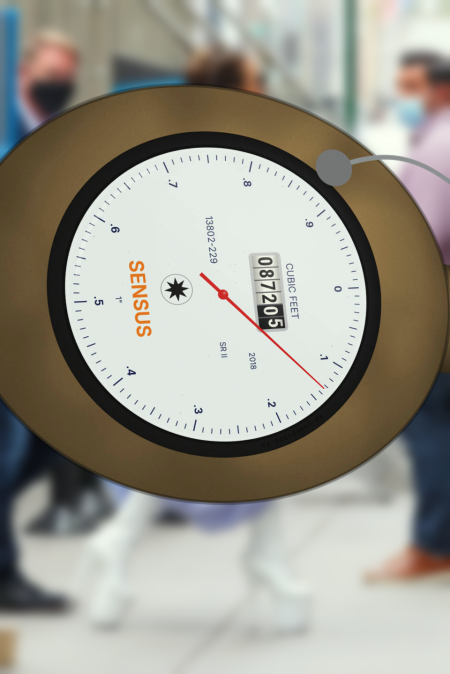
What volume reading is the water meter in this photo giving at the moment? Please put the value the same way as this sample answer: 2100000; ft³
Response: 87205.13; ft³
